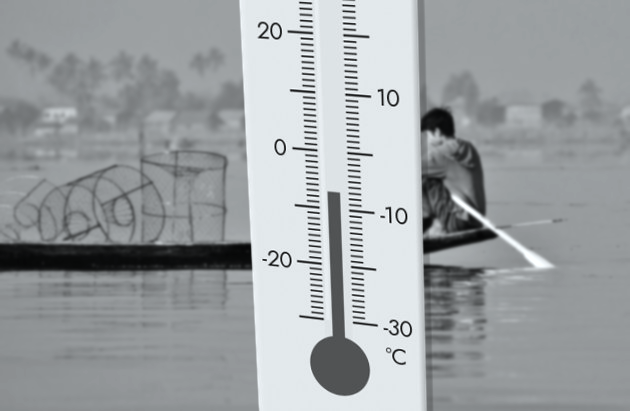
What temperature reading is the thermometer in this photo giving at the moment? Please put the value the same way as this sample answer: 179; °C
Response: -7; °C
